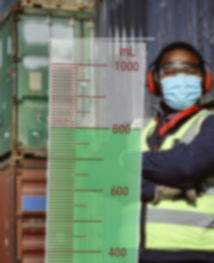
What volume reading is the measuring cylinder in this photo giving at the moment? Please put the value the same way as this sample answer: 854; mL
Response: 800; mL
